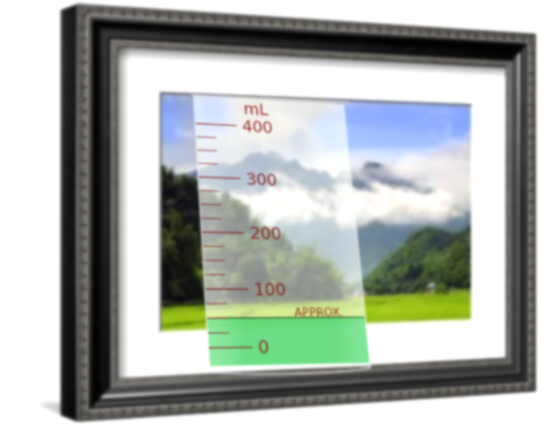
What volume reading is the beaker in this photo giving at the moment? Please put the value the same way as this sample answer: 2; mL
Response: 50; mL
